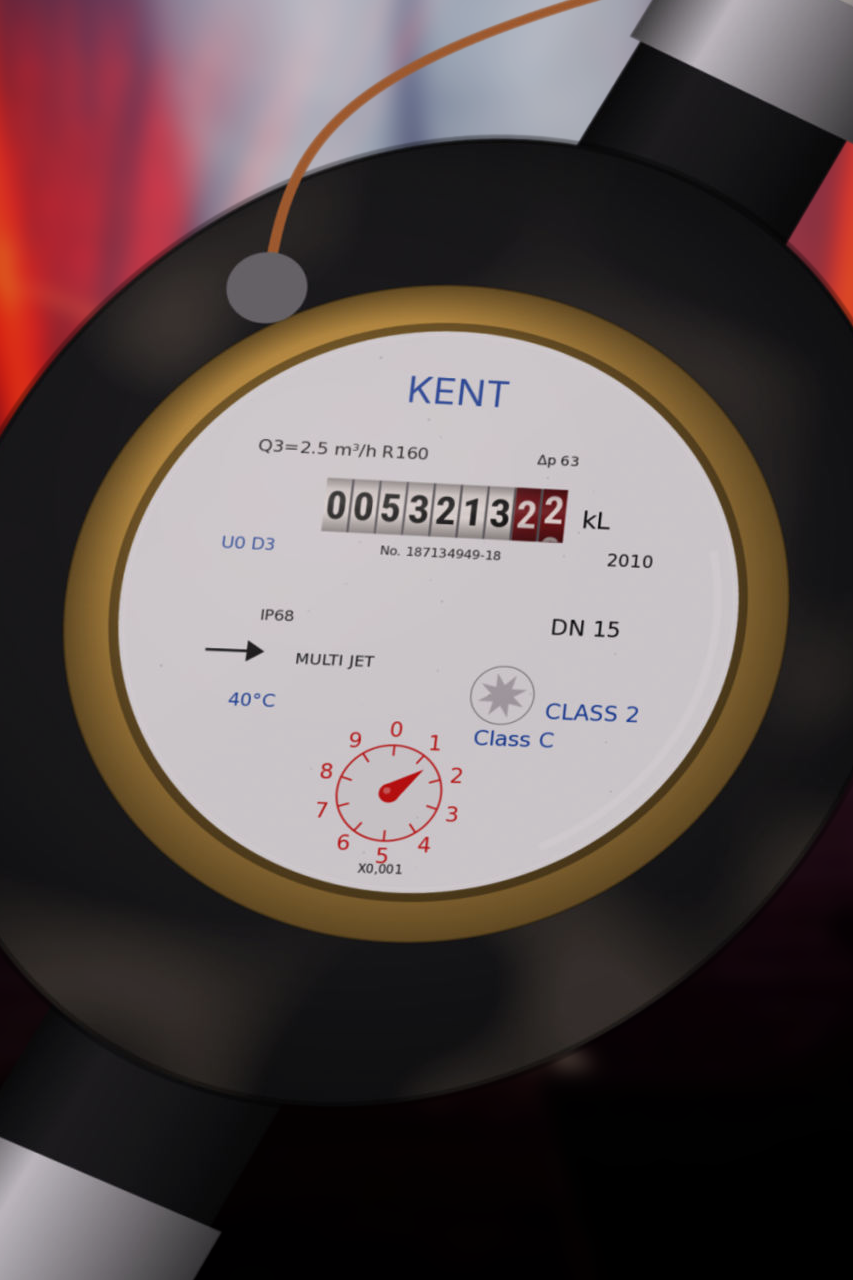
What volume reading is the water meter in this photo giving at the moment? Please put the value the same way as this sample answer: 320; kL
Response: 53213.221; kL
